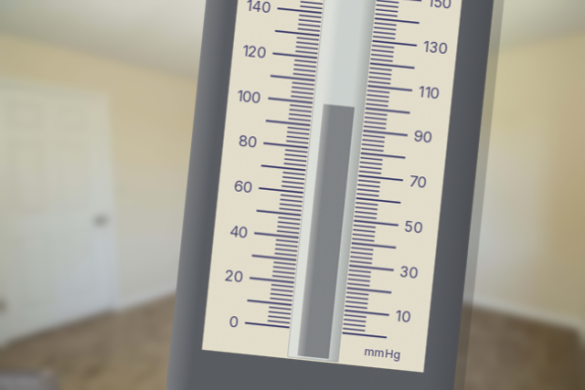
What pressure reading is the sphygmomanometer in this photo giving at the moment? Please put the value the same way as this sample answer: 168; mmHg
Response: 100; mmHg
